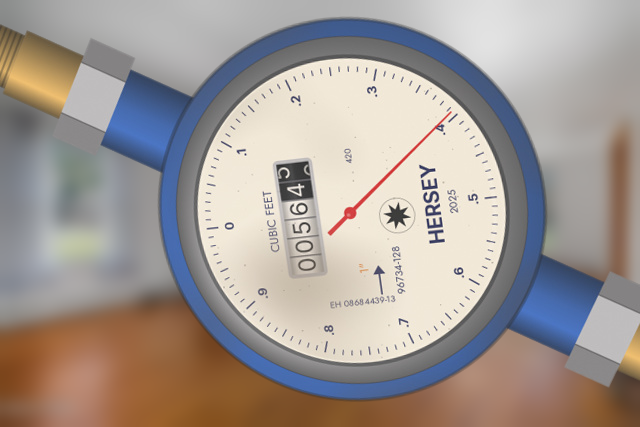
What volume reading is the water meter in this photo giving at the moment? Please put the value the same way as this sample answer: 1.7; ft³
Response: 5645.39; ft³
